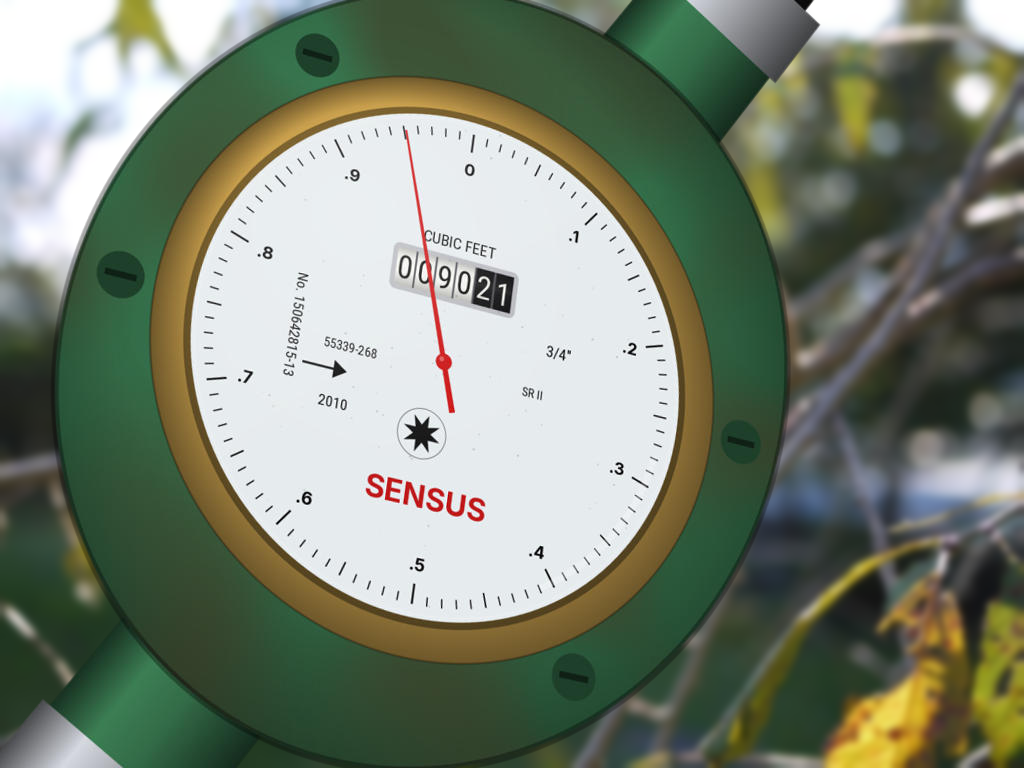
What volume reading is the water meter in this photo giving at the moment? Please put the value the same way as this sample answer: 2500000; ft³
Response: 9020.95; ft³
